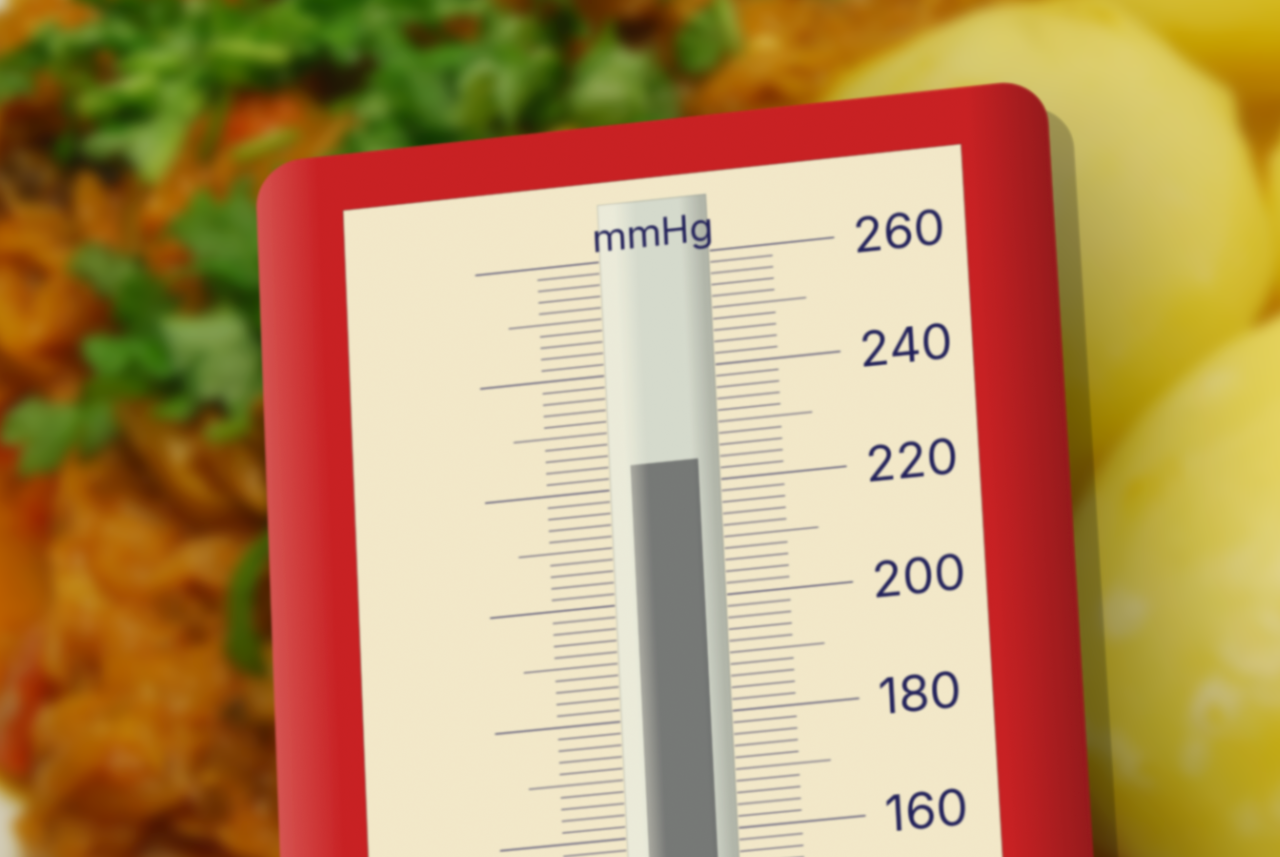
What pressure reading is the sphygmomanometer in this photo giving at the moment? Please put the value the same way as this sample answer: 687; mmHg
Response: 224; mmHg
